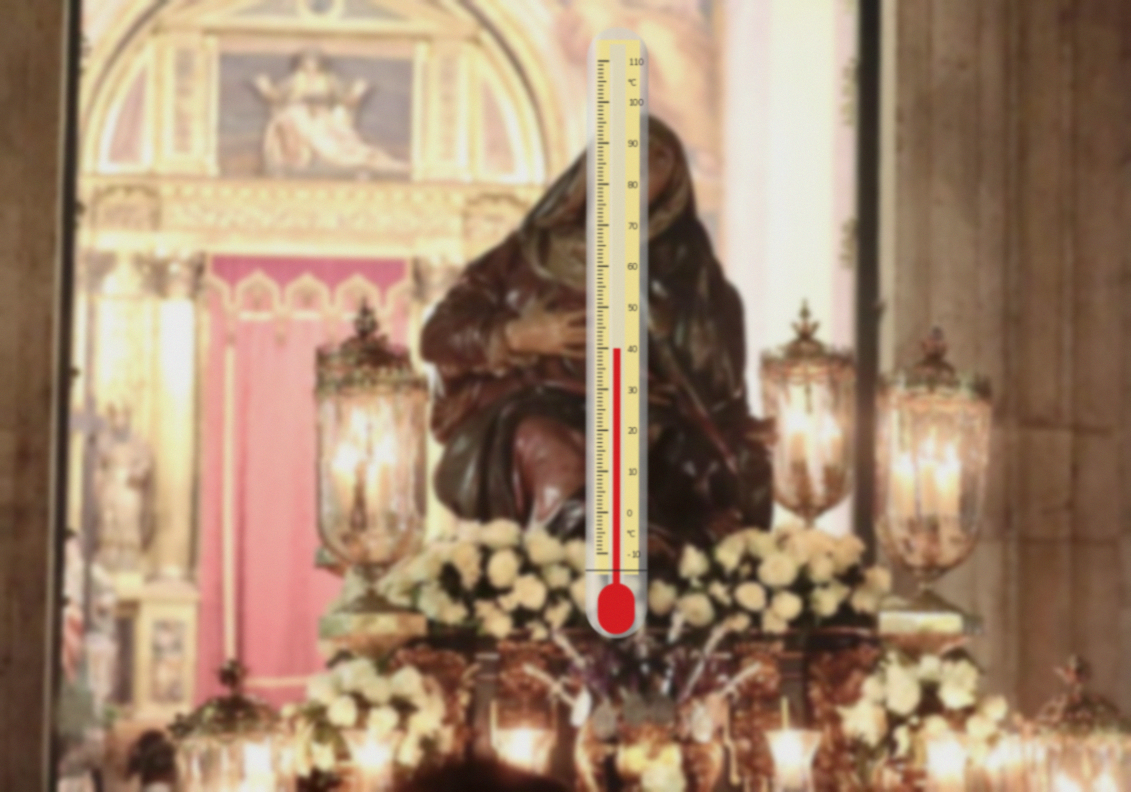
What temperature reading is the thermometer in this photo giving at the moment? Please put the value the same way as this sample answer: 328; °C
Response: 40; °C
